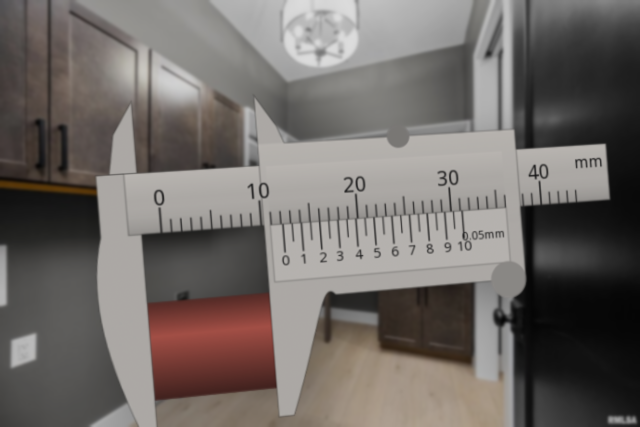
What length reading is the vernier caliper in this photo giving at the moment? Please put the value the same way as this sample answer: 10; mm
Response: 12.2; mm
